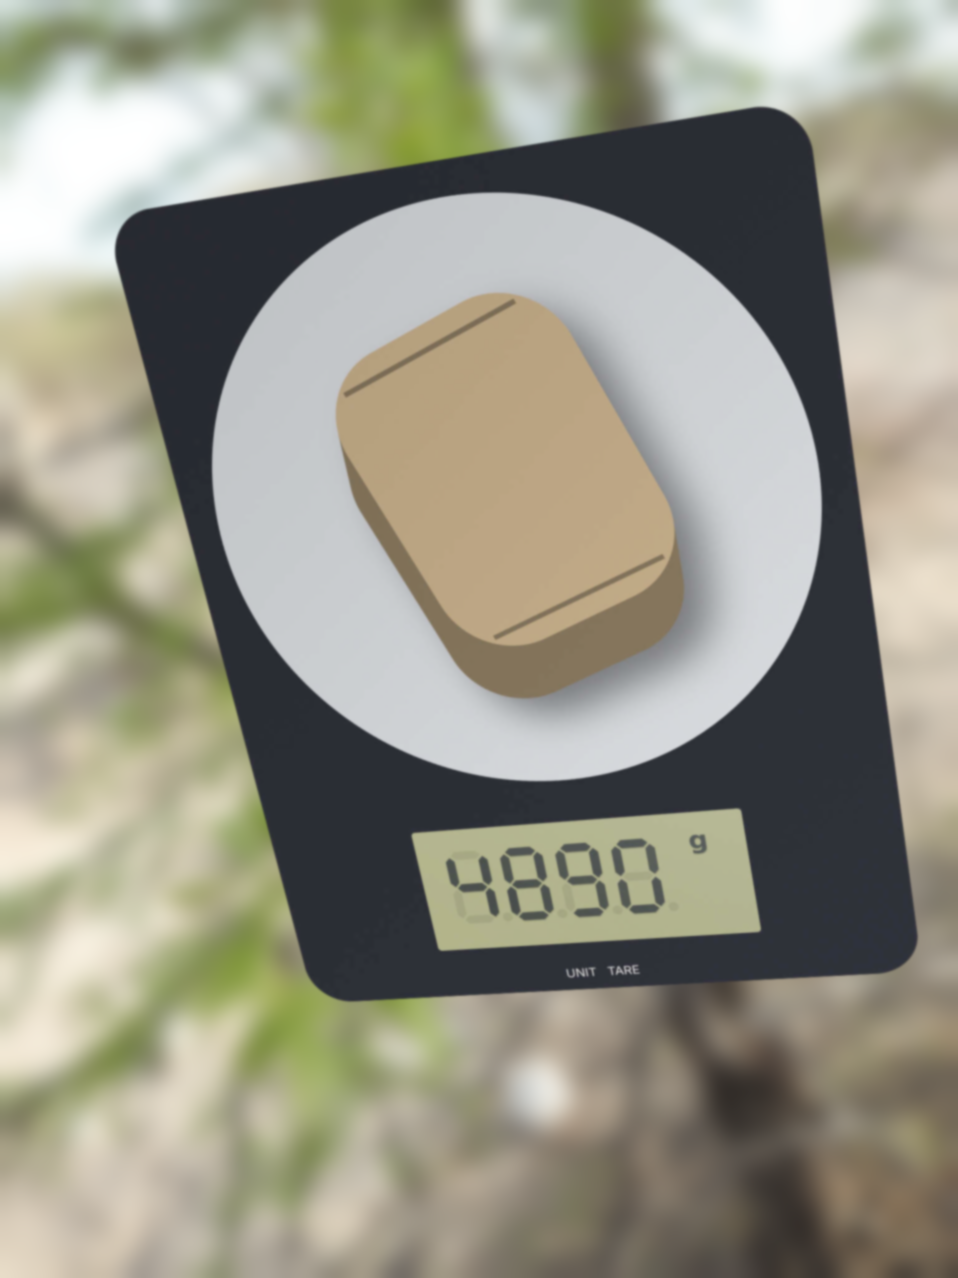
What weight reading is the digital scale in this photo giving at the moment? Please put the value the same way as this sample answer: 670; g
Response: 4890; g
